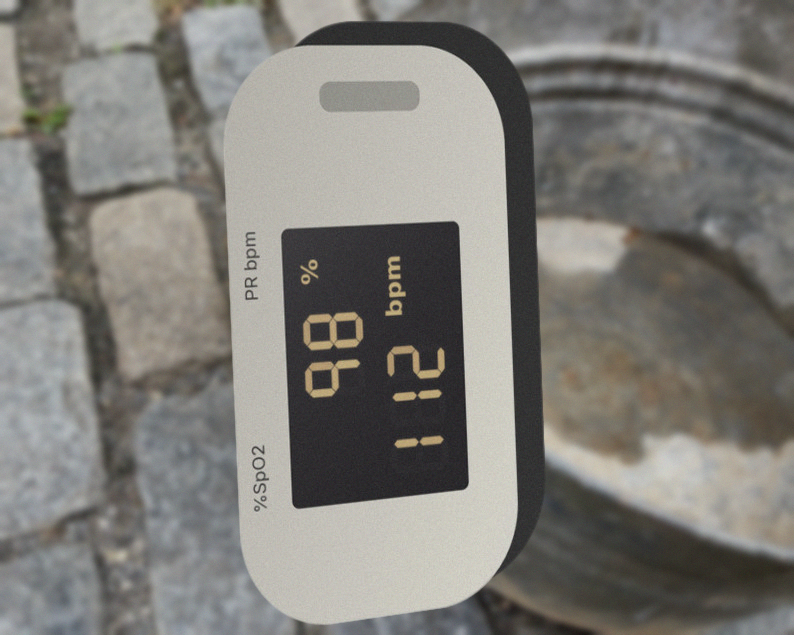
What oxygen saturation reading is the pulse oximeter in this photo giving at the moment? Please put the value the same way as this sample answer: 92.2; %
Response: 98; %
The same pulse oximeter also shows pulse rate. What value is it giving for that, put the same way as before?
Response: 112; bpm
